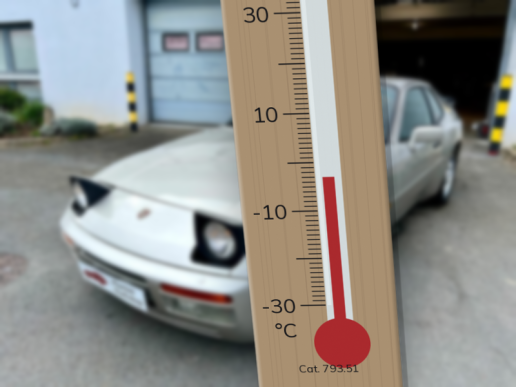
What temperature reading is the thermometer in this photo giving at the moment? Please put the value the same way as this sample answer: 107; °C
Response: -3; °C
